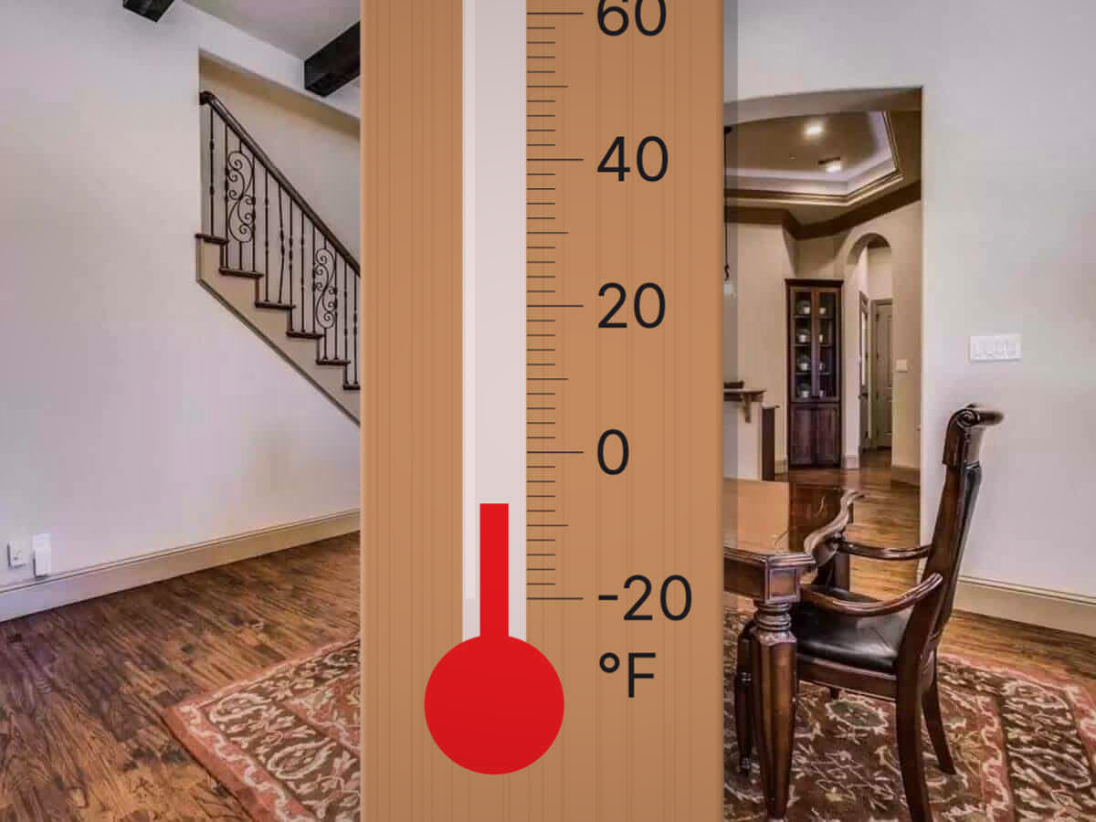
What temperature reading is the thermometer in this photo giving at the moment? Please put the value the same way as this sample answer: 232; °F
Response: -7; °F
